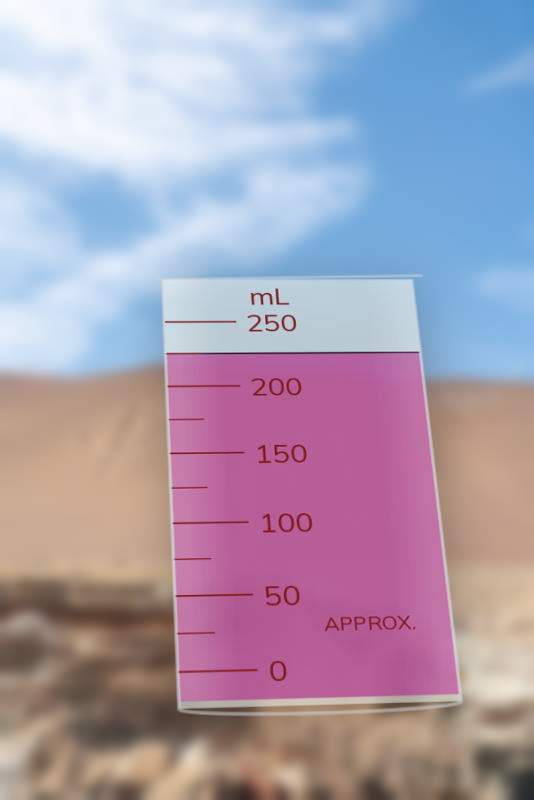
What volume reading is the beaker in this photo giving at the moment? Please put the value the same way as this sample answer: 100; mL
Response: 225; mL
